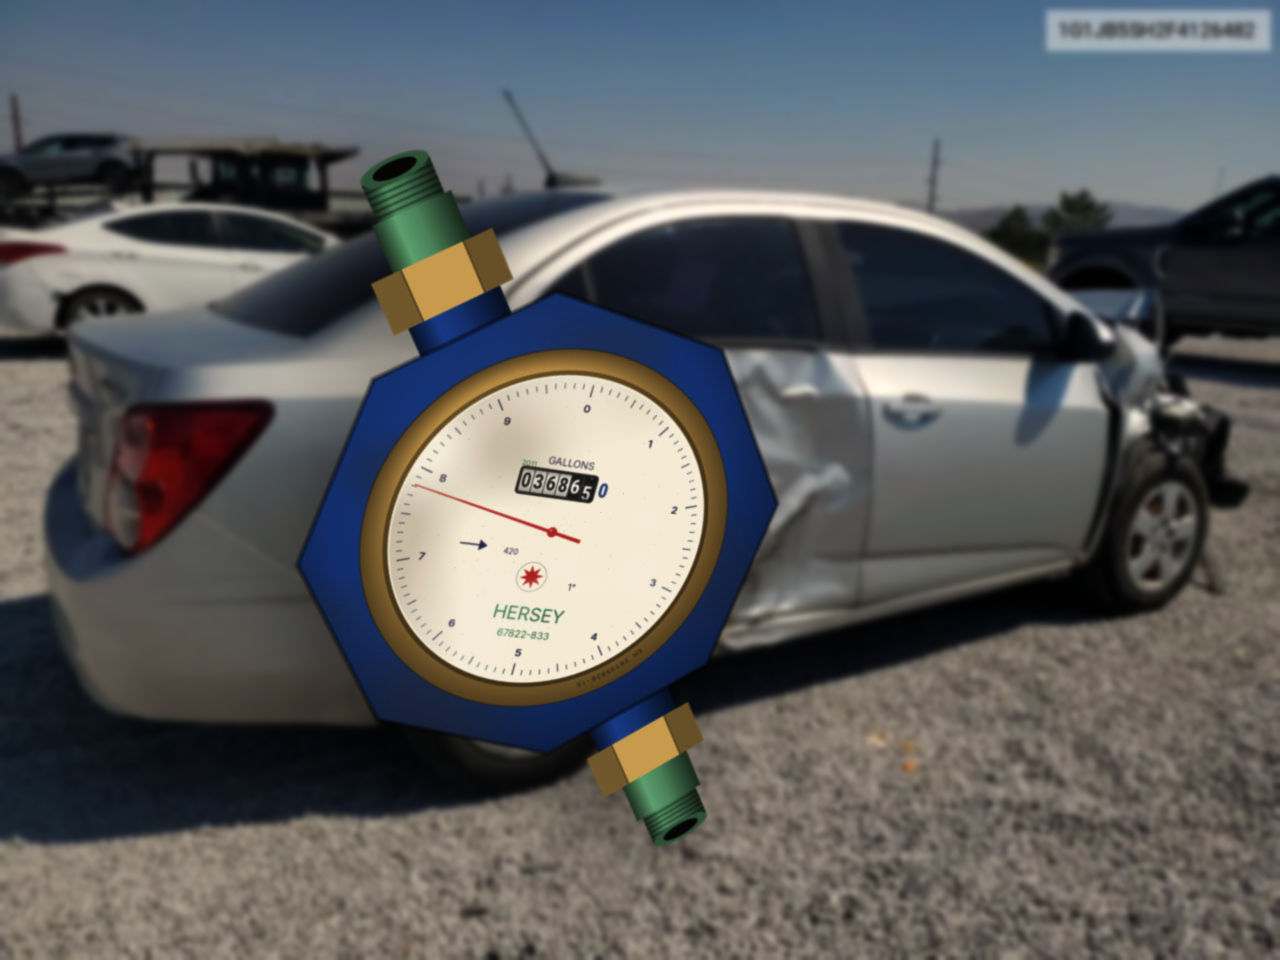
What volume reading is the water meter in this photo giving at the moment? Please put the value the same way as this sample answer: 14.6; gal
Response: 368647.8; gal
